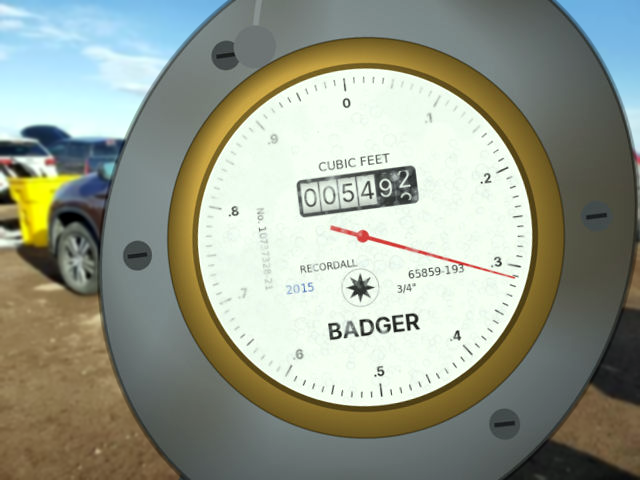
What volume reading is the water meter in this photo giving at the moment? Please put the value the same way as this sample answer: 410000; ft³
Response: 5492.31; ft³
